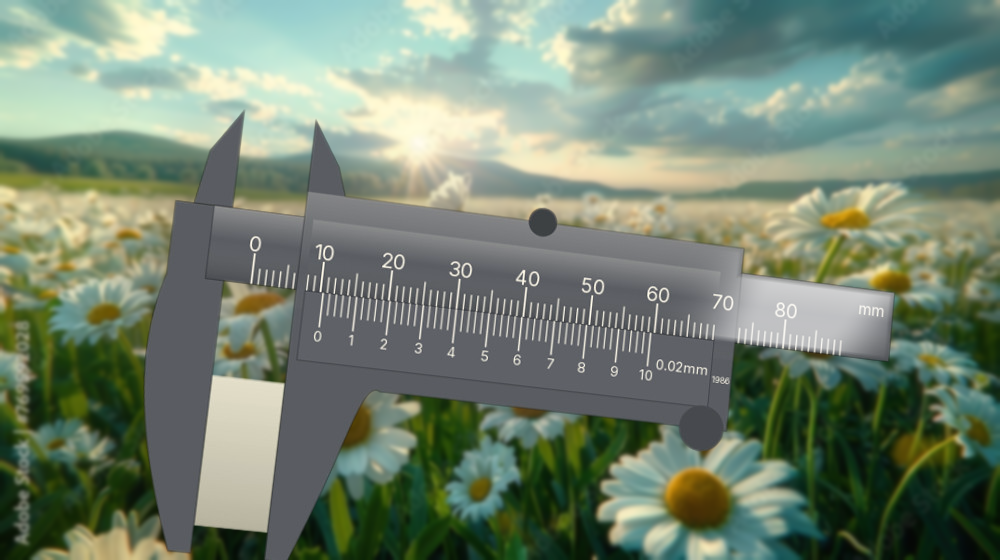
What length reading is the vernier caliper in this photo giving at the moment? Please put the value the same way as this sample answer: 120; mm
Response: 10.4; mm
